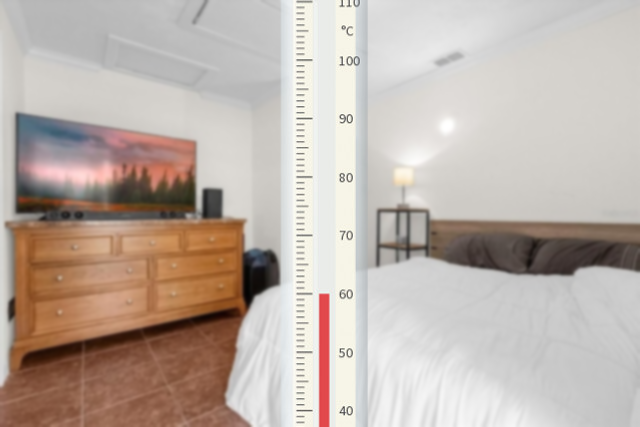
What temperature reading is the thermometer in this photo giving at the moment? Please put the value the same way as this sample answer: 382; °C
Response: 60; °C
